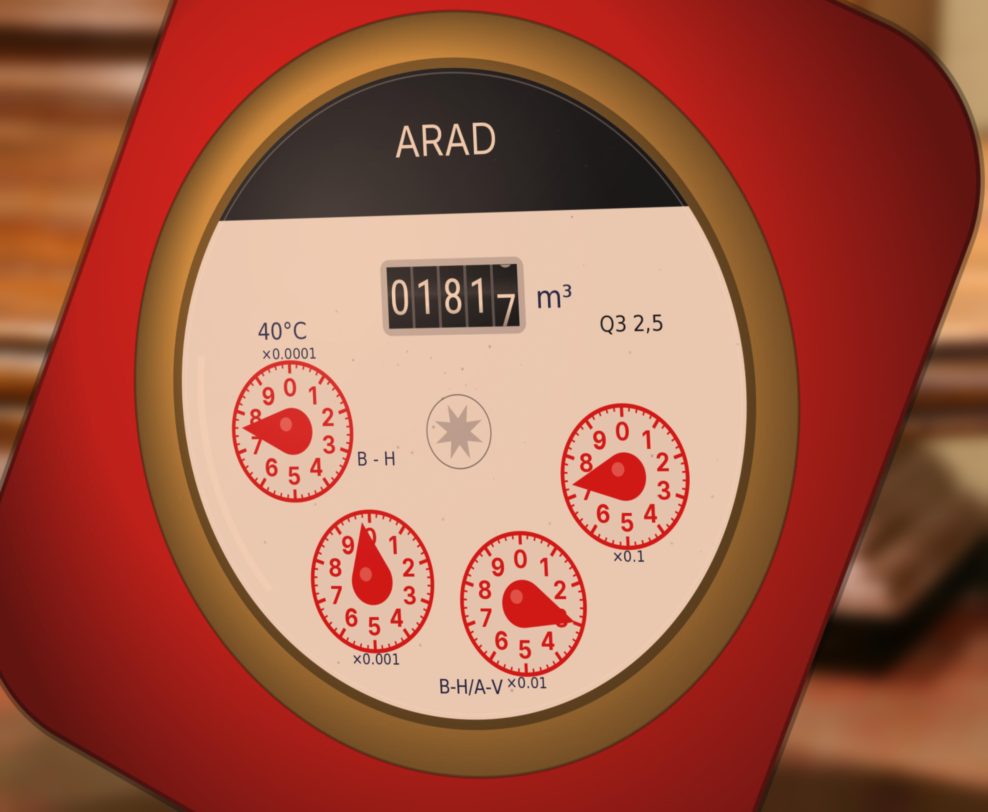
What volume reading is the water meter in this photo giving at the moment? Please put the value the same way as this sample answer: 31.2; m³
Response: 1816.7297; m³
